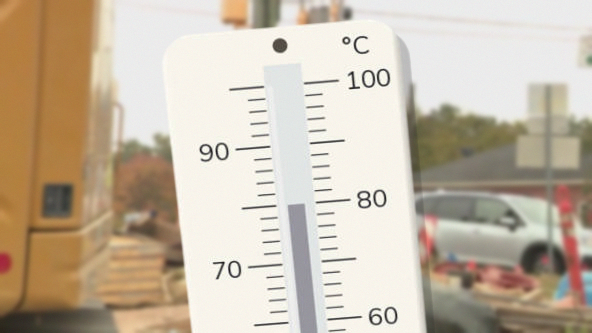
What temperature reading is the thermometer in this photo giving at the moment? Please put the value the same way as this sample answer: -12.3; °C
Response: 80; °C
